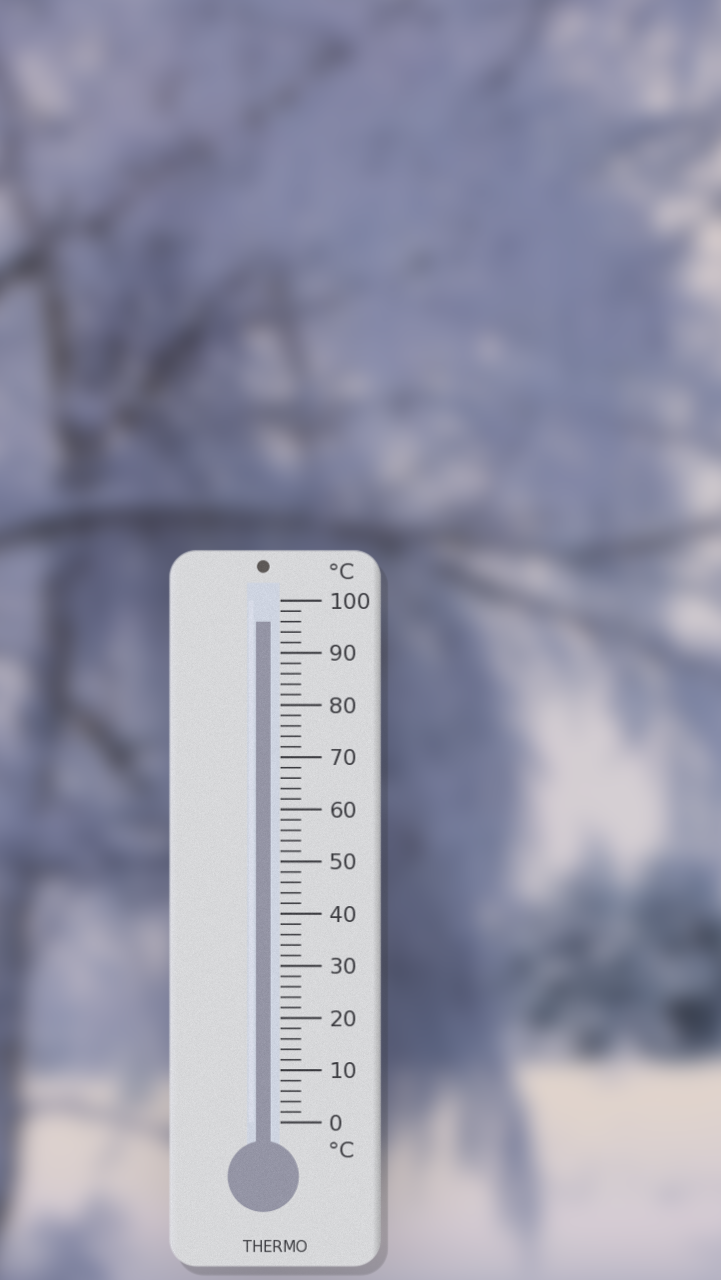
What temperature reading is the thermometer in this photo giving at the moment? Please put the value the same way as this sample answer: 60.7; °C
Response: 96; °C
